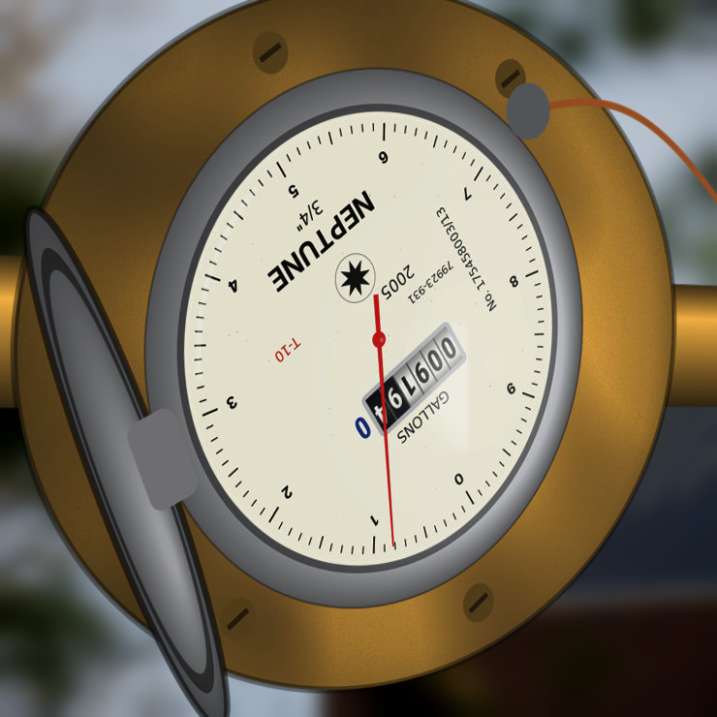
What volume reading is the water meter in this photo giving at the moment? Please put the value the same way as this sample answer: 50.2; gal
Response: 91940.8; gal
